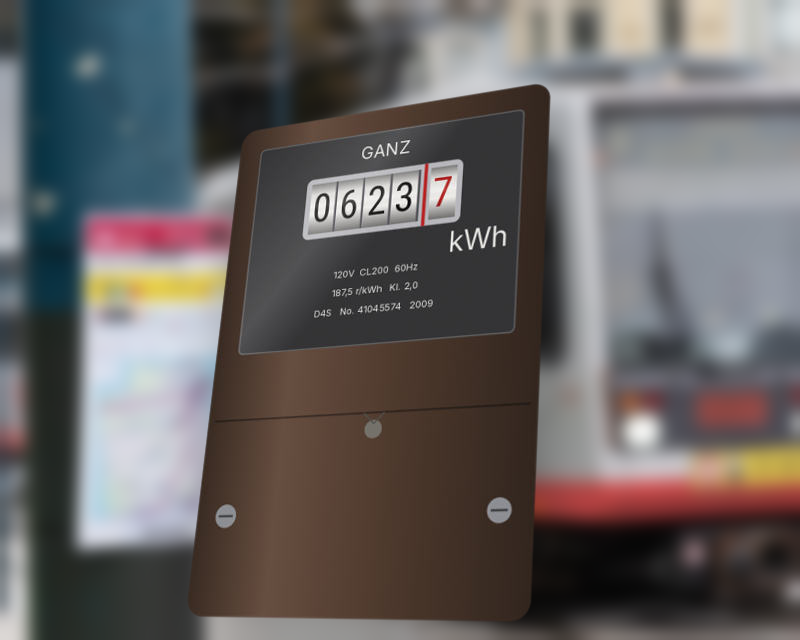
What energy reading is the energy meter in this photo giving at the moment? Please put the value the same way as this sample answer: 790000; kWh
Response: 623.7; kWh
